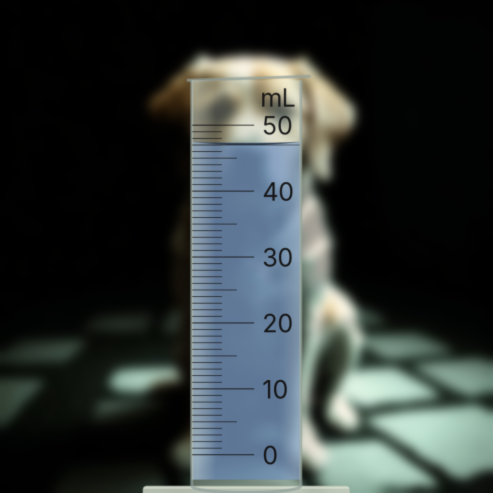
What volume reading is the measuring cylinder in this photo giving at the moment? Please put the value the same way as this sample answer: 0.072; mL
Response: 47; mL
